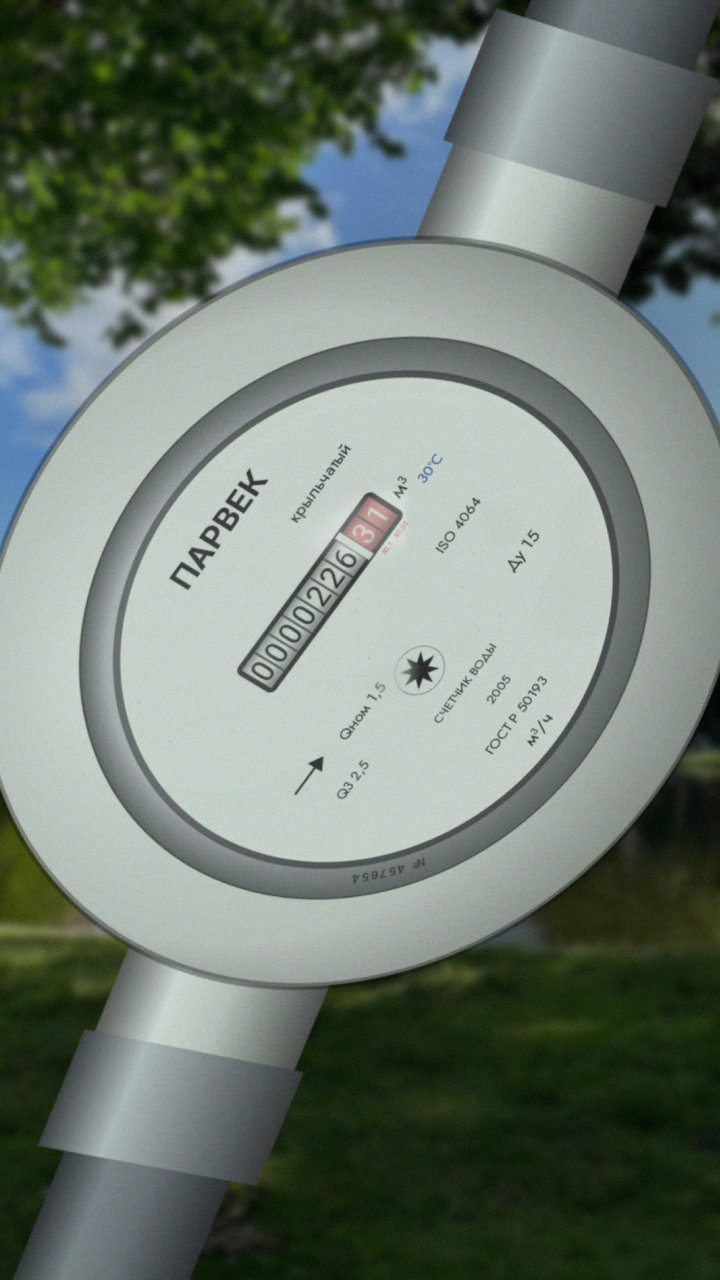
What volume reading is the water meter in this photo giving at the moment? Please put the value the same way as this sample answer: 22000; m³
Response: 226.31; m³
